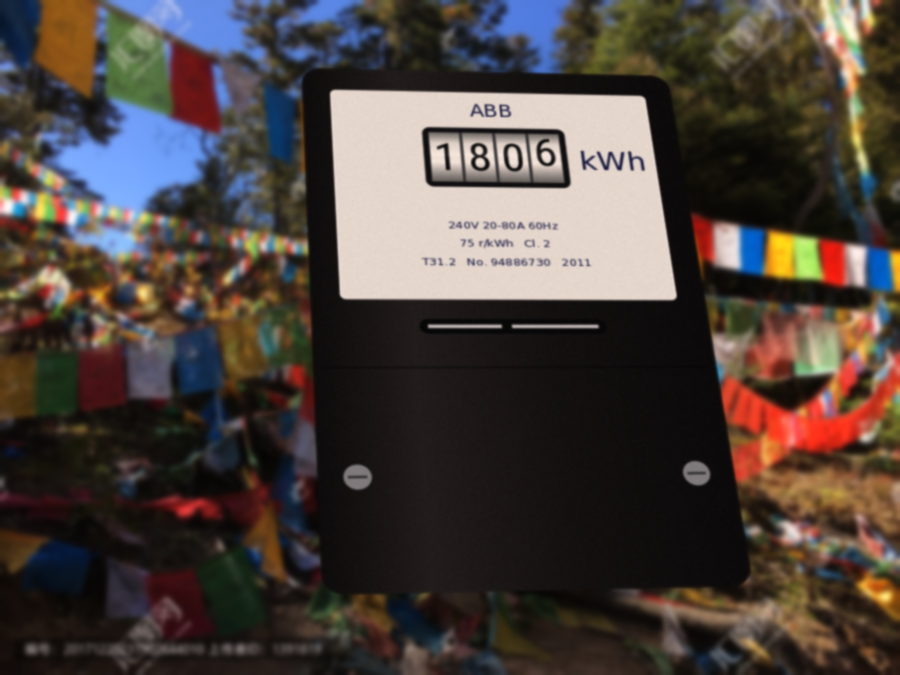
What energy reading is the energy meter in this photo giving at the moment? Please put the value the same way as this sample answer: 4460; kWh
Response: 1806; kWh
